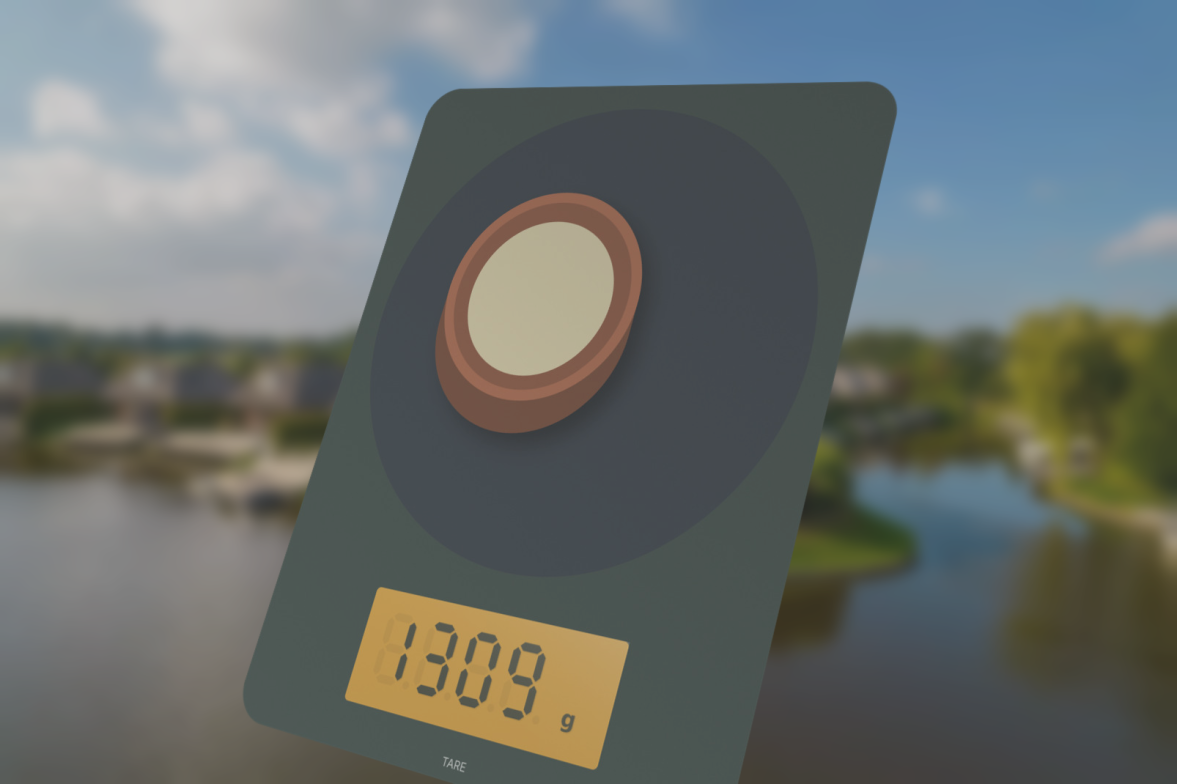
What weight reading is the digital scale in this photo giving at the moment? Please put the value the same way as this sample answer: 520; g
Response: 1309; g
